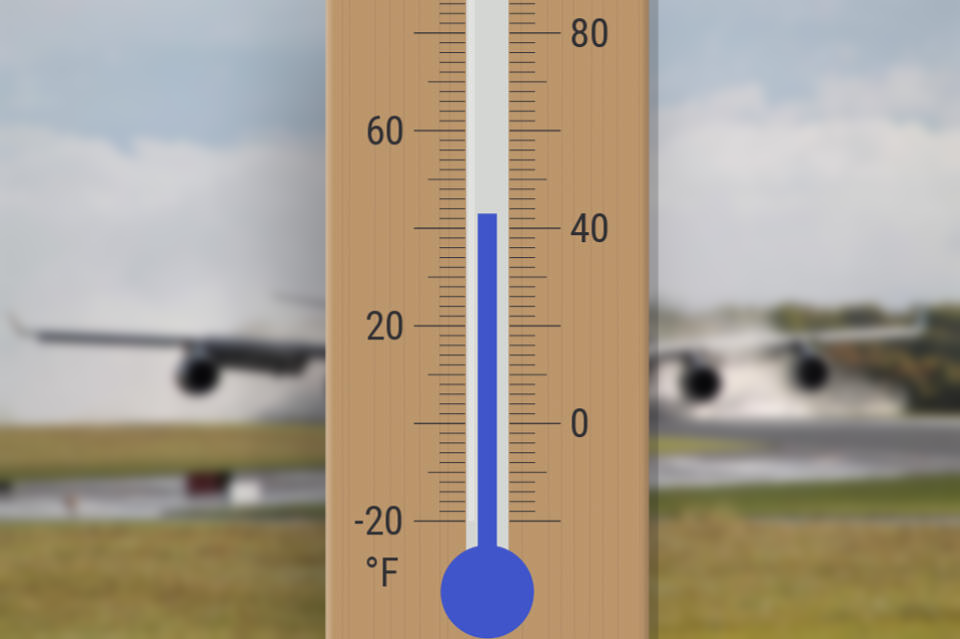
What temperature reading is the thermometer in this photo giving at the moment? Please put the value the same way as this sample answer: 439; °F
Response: 43; °F
